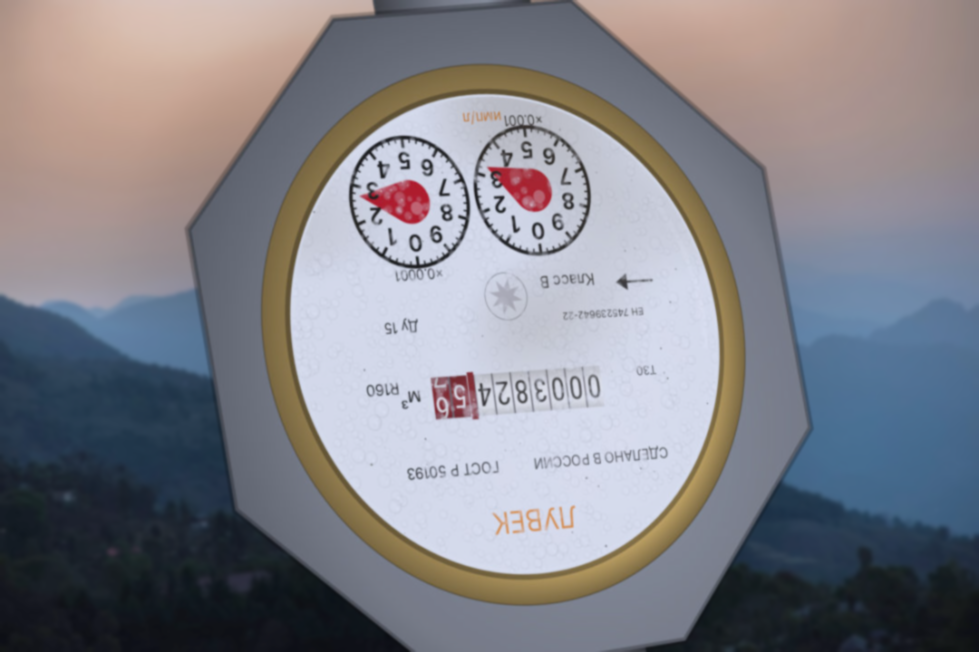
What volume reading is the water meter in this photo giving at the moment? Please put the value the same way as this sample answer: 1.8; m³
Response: 3824.5632; m³
